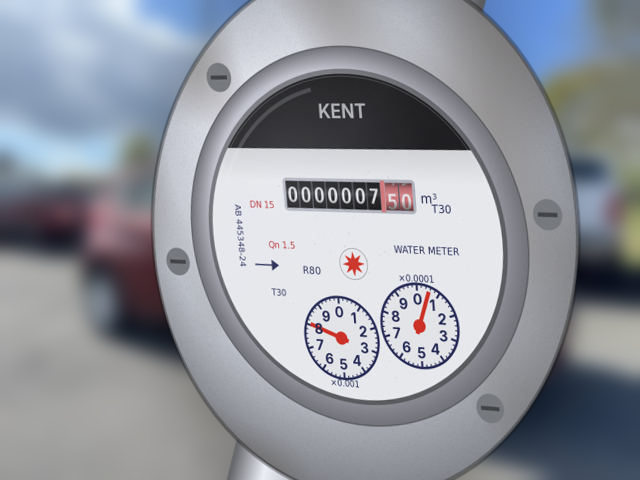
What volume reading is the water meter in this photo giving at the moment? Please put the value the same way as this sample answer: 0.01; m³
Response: 7.4980; m³
